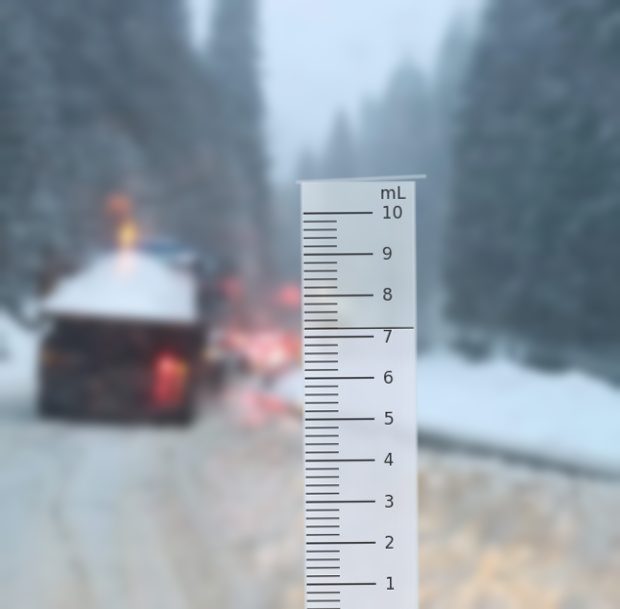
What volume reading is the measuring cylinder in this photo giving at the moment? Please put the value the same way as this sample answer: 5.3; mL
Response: 7.2; mL
